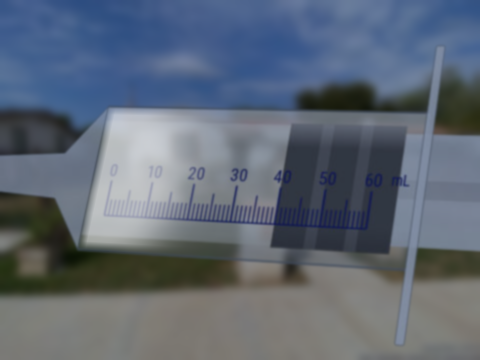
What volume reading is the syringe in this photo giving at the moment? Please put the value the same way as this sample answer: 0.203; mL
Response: 40; mL
